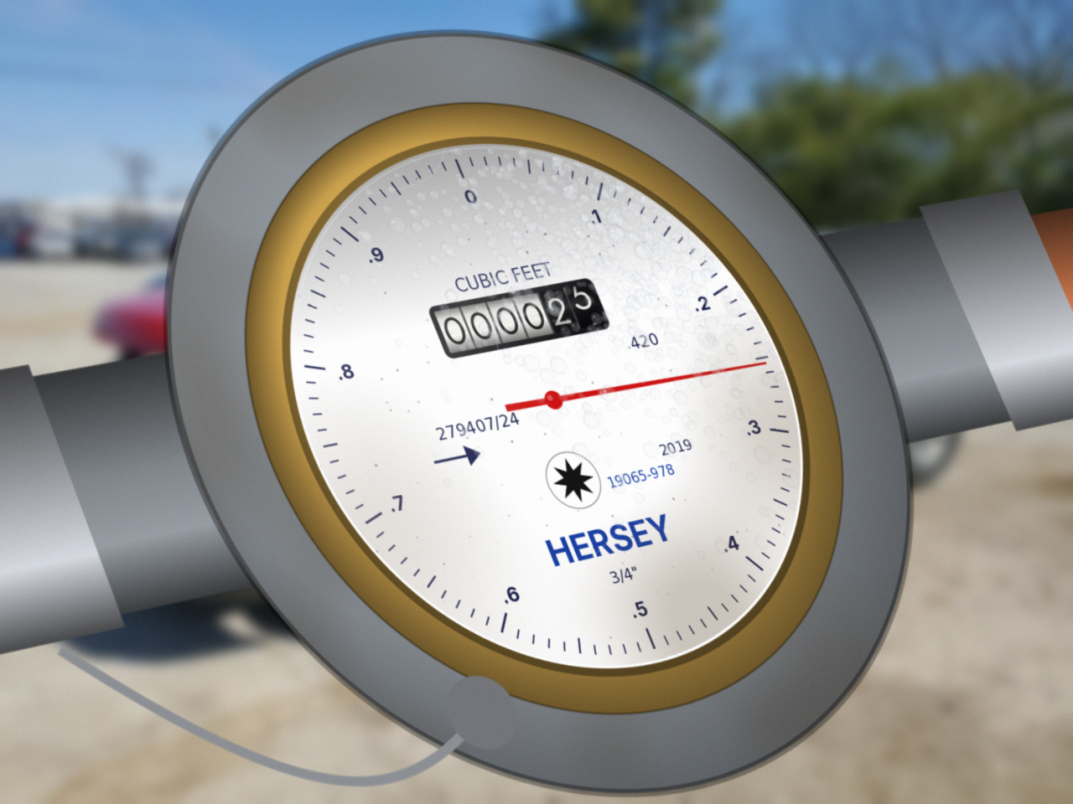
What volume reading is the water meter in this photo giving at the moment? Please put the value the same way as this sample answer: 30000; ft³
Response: 25.25; ft³
